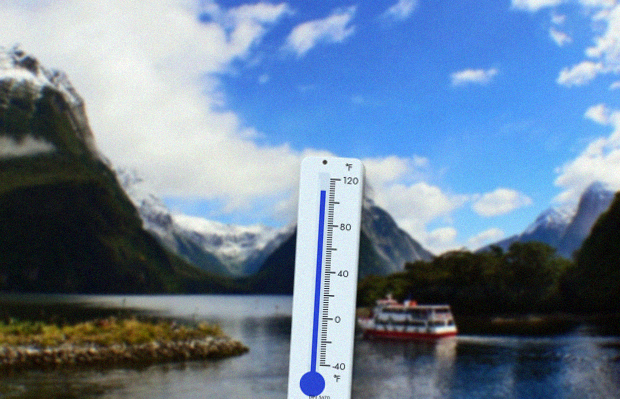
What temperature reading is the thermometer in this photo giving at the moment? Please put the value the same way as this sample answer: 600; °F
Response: 110; °F
